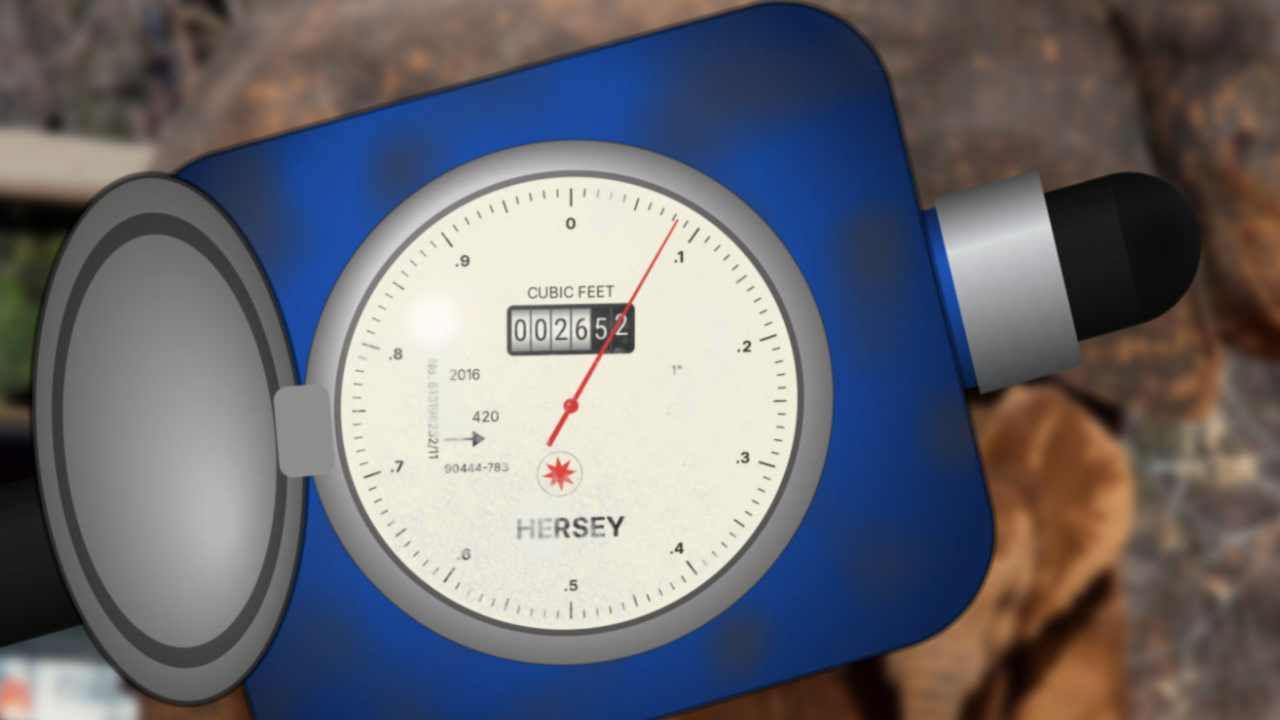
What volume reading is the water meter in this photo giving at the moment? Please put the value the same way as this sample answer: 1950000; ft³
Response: 2652.08; ft³
